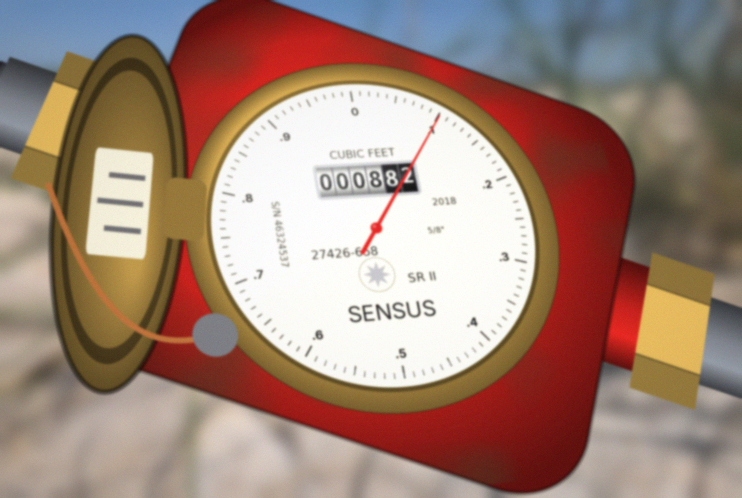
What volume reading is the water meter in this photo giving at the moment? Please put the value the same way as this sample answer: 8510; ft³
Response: 882.10; ft³
